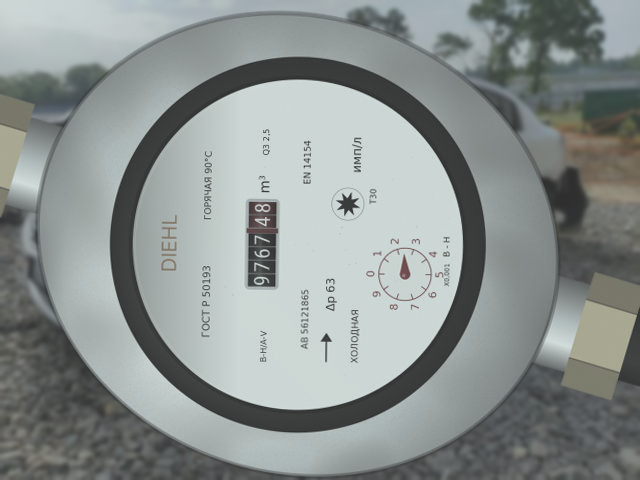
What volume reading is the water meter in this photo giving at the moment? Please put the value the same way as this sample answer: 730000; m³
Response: 9767.482; m³
